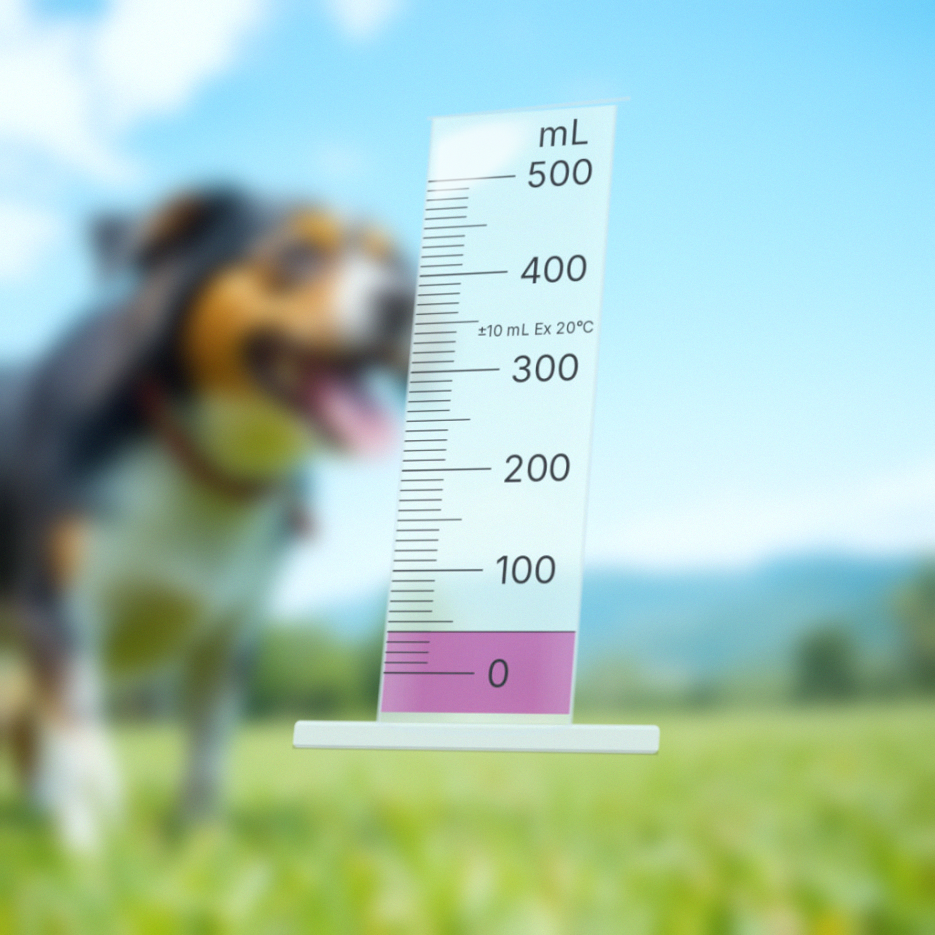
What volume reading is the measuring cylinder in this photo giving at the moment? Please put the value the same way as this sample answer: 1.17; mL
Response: 40; mL
